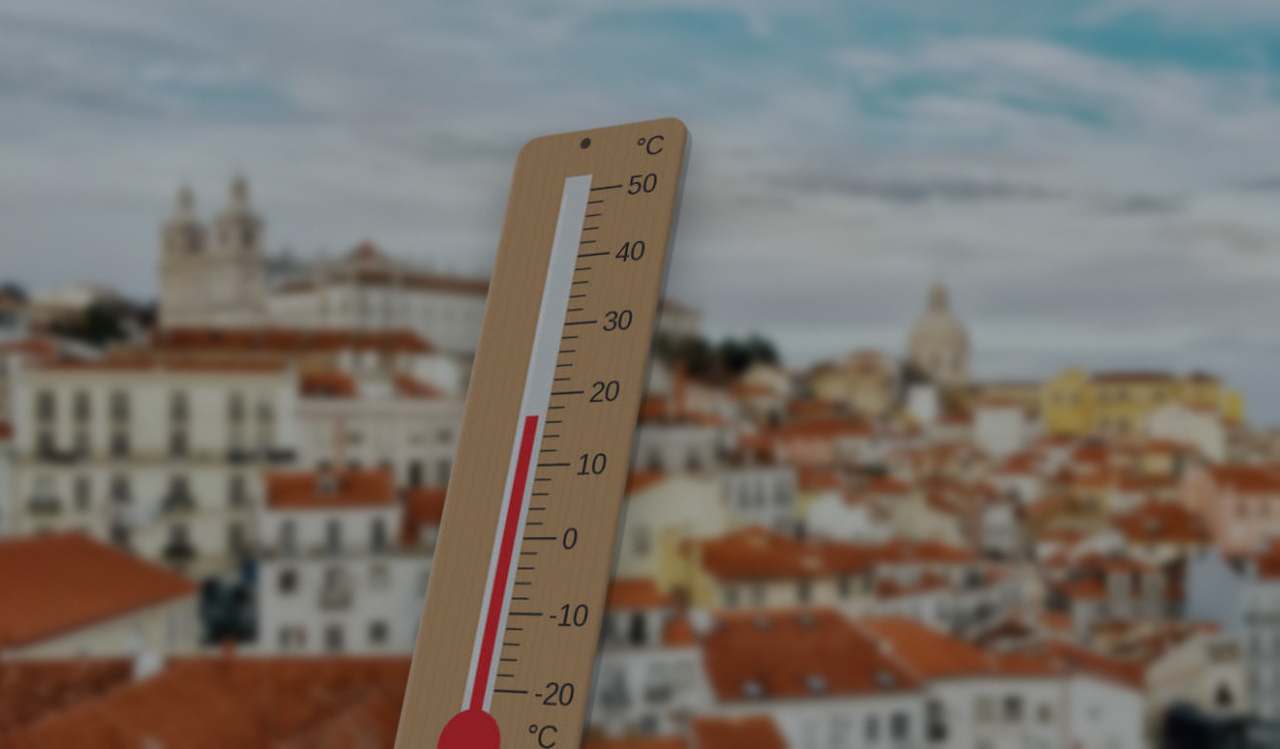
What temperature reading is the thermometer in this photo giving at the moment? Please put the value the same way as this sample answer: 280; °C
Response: 17; °C
